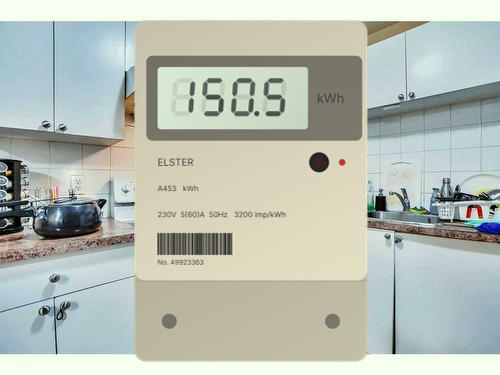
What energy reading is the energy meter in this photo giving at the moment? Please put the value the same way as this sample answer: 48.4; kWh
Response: 150.5; kWh
